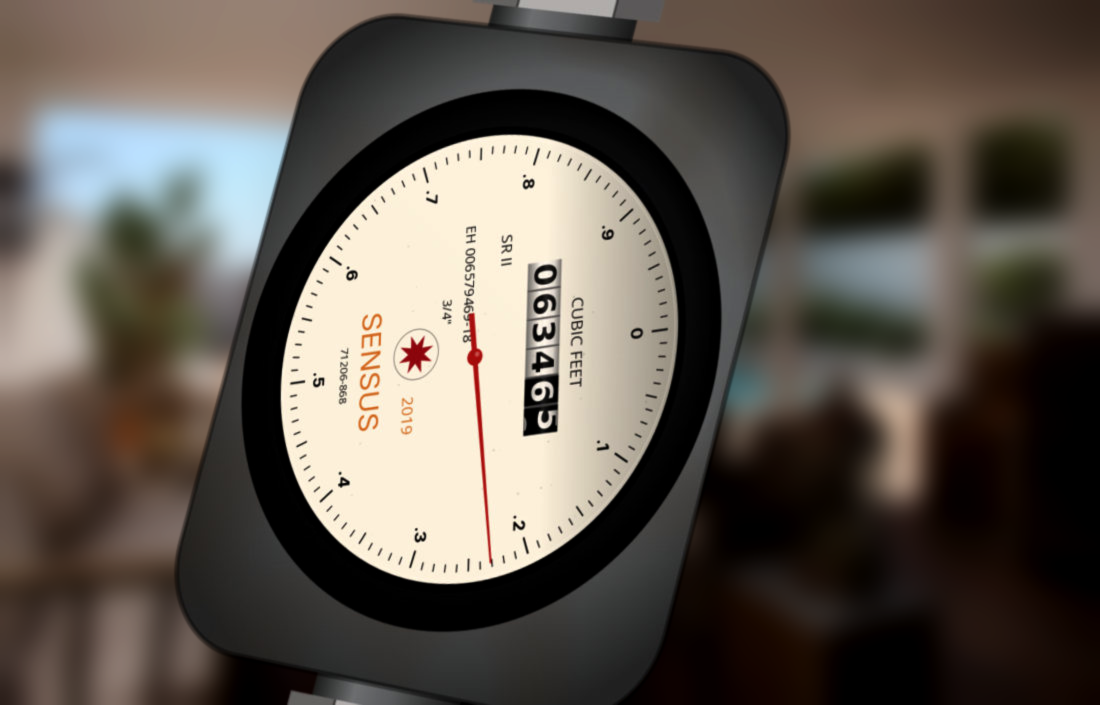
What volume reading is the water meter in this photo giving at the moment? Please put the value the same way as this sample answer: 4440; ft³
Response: 63465.23; ft³
